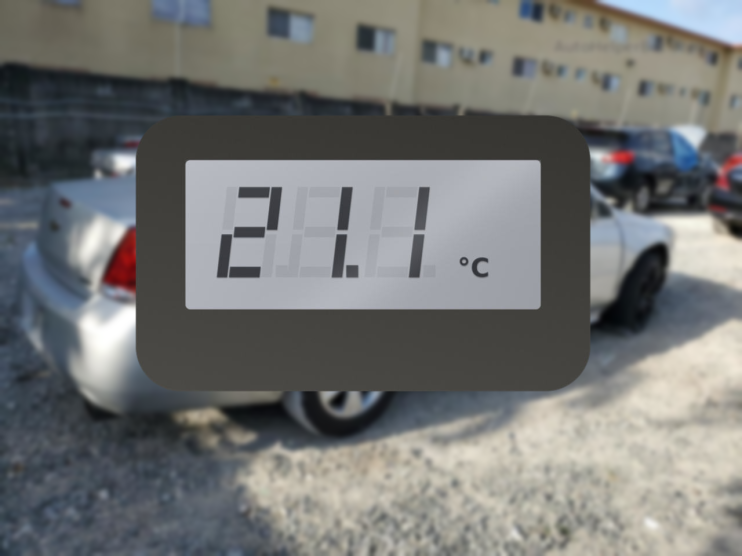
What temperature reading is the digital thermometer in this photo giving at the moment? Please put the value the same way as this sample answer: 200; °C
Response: 21.1; °C
